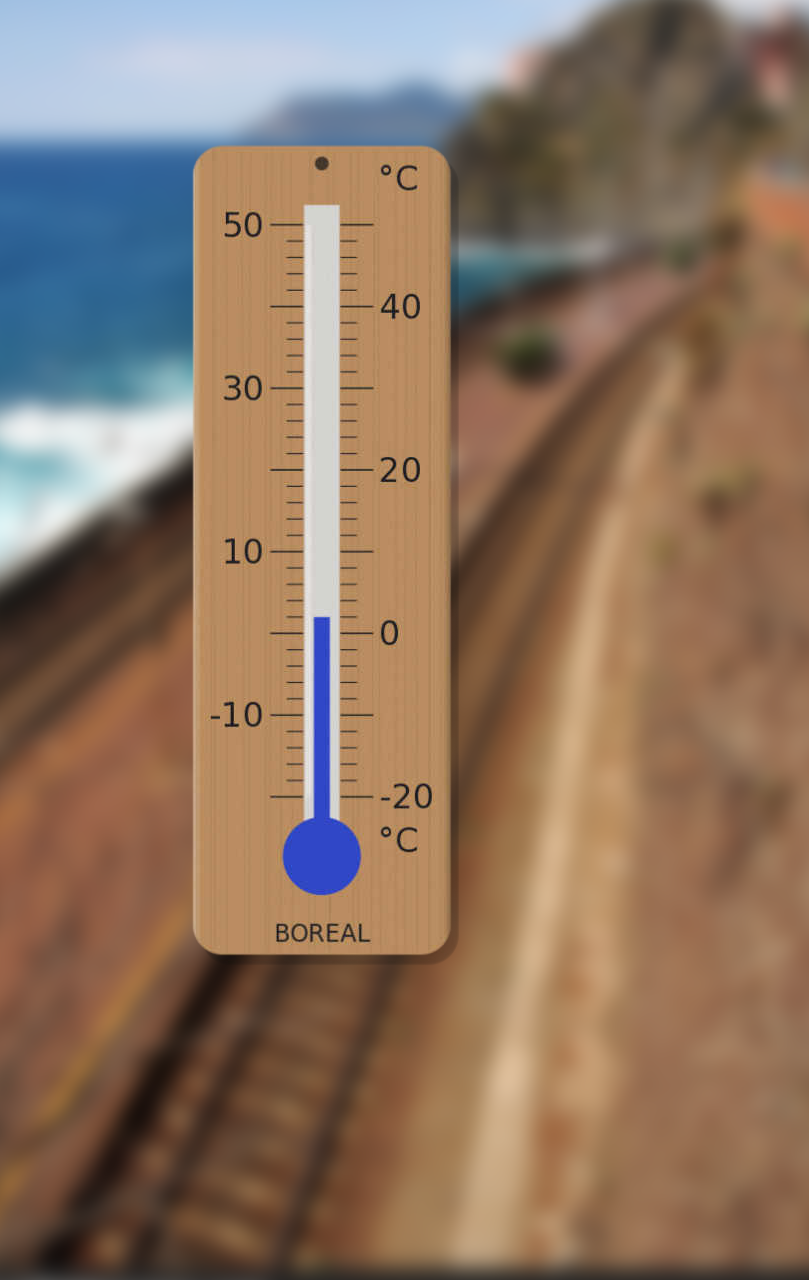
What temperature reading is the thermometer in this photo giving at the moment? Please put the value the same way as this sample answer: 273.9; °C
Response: 2; °C
